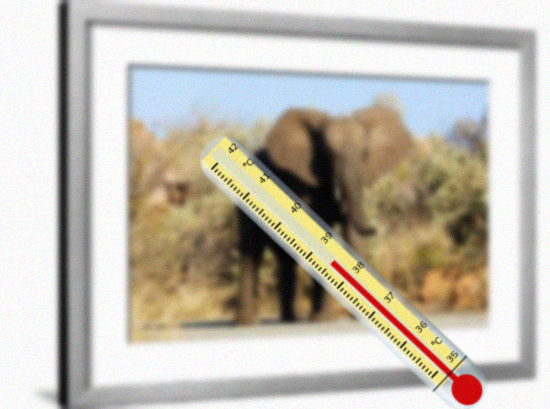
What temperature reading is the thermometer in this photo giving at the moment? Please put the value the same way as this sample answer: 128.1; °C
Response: 38.5; °C
